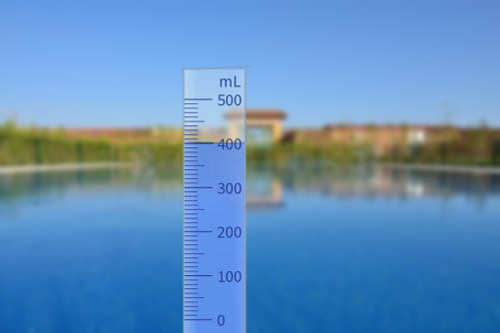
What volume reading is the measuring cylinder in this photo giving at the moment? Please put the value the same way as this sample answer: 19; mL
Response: 400; mL
